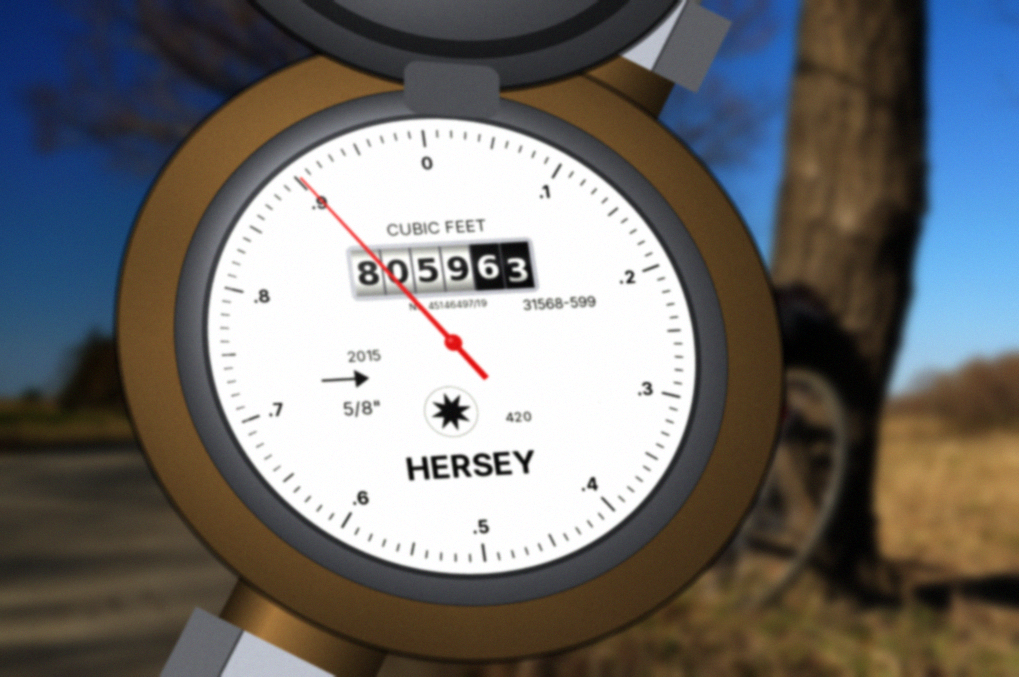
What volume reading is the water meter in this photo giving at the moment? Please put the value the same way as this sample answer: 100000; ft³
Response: 805962.90; ft³
